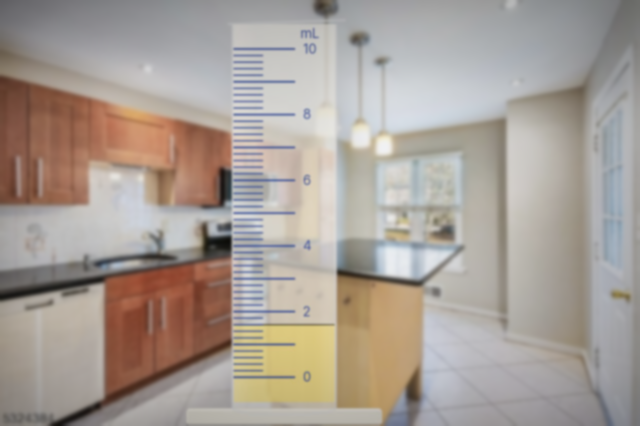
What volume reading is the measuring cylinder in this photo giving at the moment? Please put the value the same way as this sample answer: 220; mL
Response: 1.6; mL
